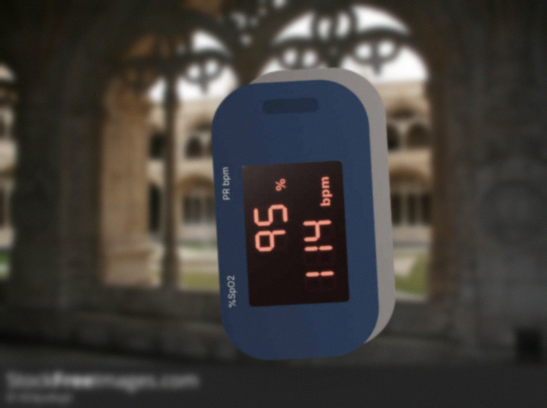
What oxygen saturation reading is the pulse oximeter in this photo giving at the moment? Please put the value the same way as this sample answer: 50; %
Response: 95; %
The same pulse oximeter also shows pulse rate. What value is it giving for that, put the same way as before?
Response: 114; bpm
